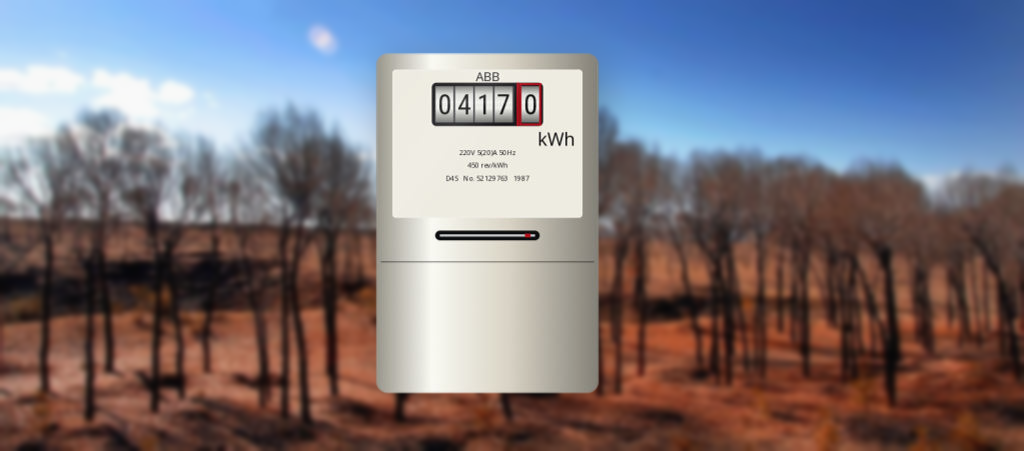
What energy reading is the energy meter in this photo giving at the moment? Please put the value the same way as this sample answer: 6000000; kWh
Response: 417.0; kWh
